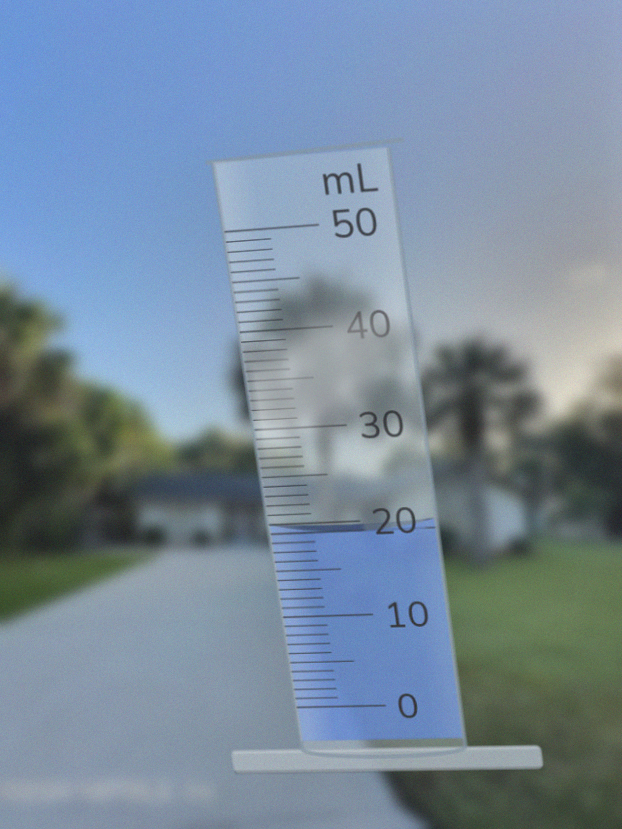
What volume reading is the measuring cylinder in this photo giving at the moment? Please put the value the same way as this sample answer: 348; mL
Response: 19; mL
